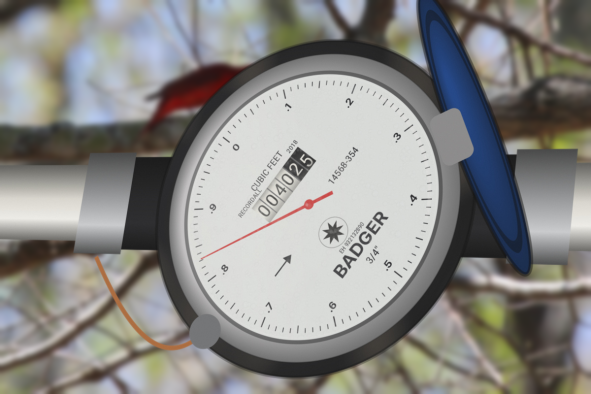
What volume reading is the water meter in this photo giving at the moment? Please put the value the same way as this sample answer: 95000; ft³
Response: 4024.83; ft³
